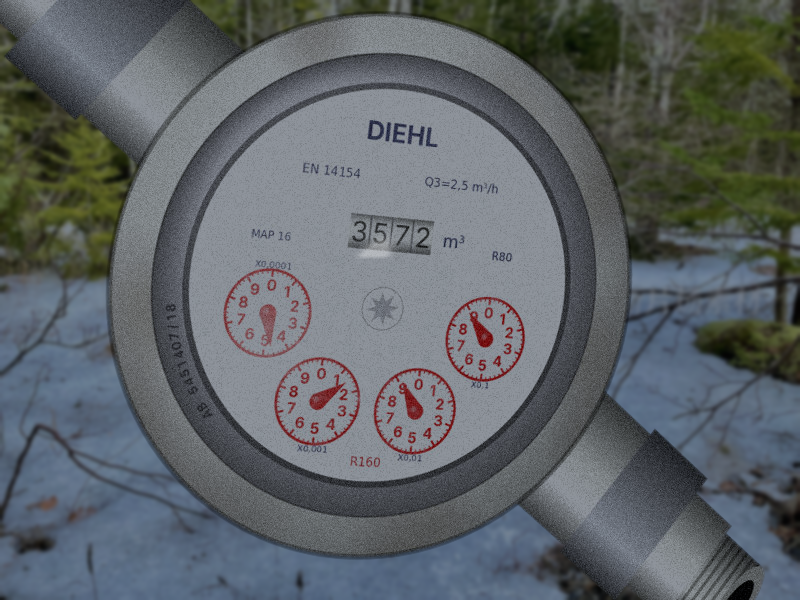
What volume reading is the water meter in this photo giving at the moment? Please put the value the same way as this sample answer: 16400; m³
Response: 3572.8914; m³
